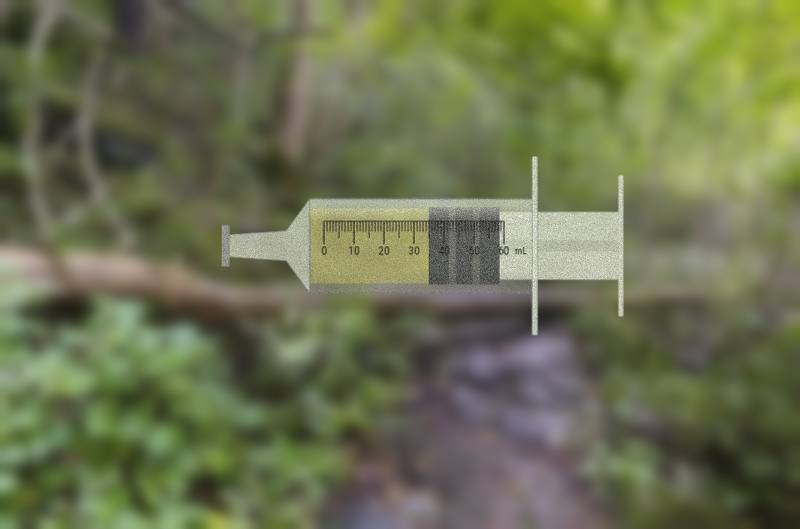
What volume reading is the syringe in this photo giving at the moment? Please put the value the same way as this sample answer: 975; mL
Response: 35; mL
